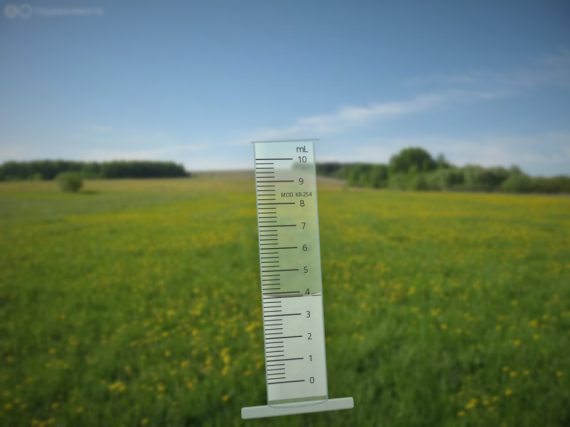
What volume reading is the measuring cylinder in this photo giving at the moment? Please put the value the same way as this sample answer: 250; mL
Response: 3.8; mL
